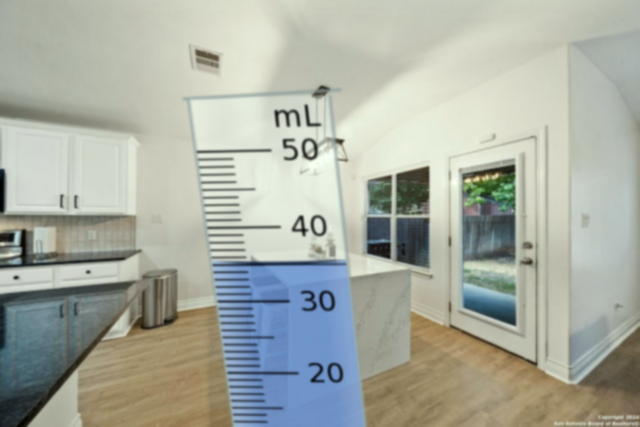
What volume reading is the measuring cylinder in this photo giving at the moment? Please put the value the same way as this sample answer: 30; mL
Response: 35; mL
